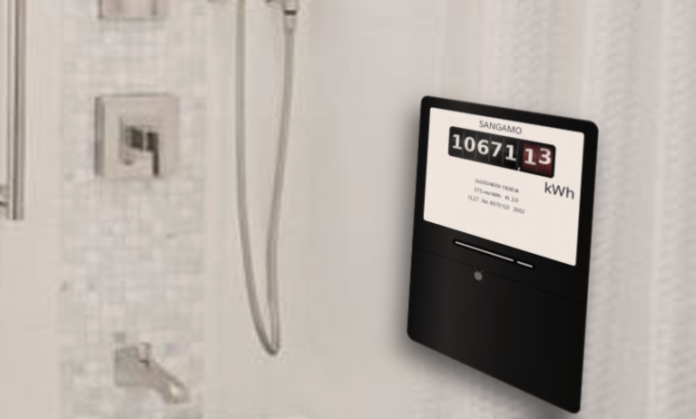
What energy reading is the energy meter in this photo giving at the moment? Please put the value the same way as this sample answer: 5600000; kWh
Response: 10671.13; kWh
